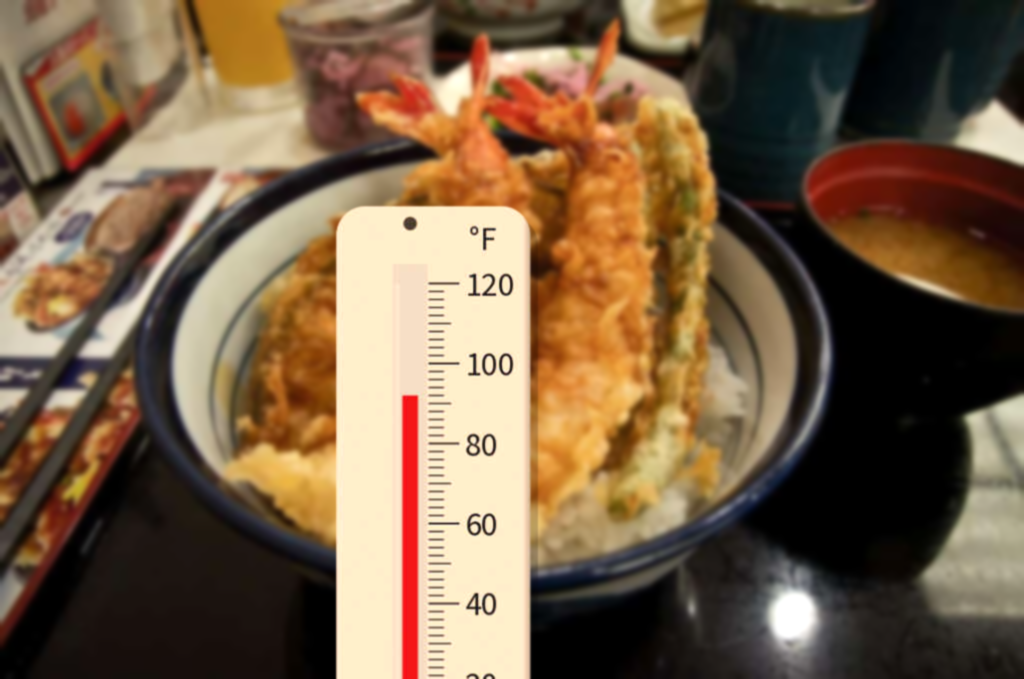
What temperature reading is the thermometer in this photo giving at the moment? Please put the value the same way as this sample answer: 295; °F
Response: 92; °F
